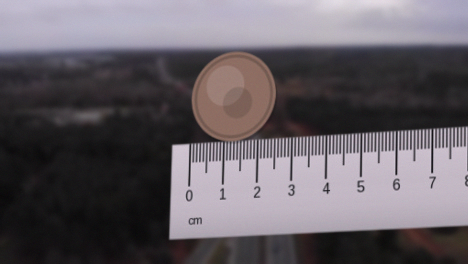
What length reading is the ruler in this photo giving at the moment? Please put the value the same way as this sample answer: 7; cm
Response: 2.5; cm
